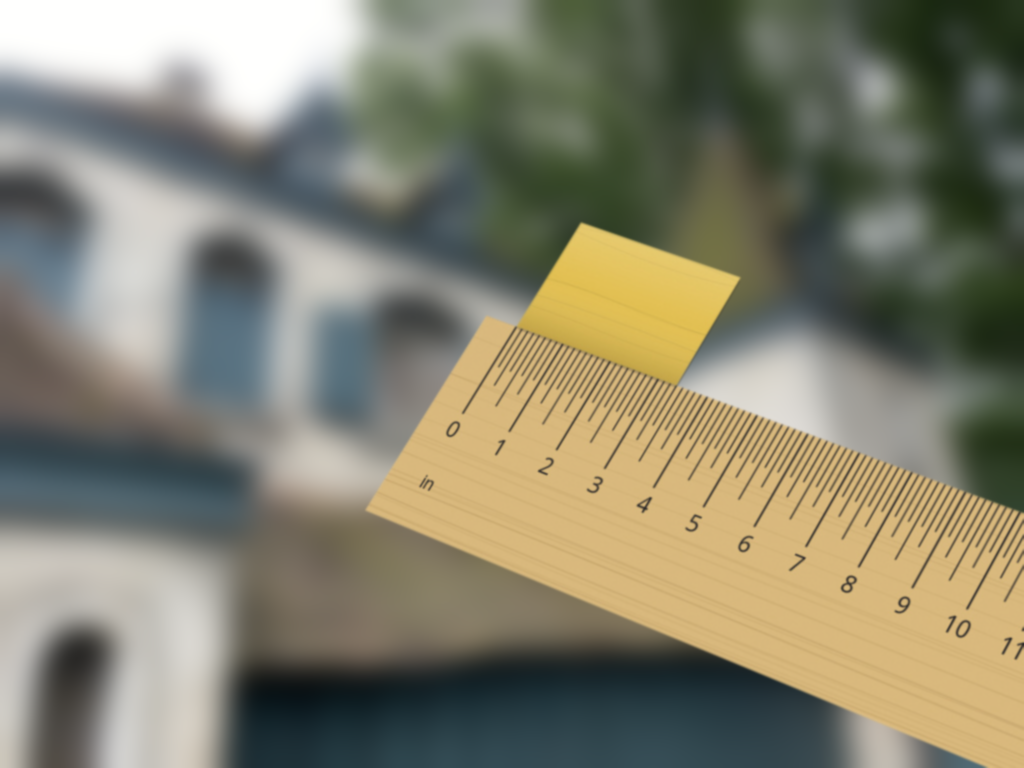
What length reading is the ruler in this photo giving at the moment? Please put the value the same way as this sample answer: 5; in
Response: 3.375; in
